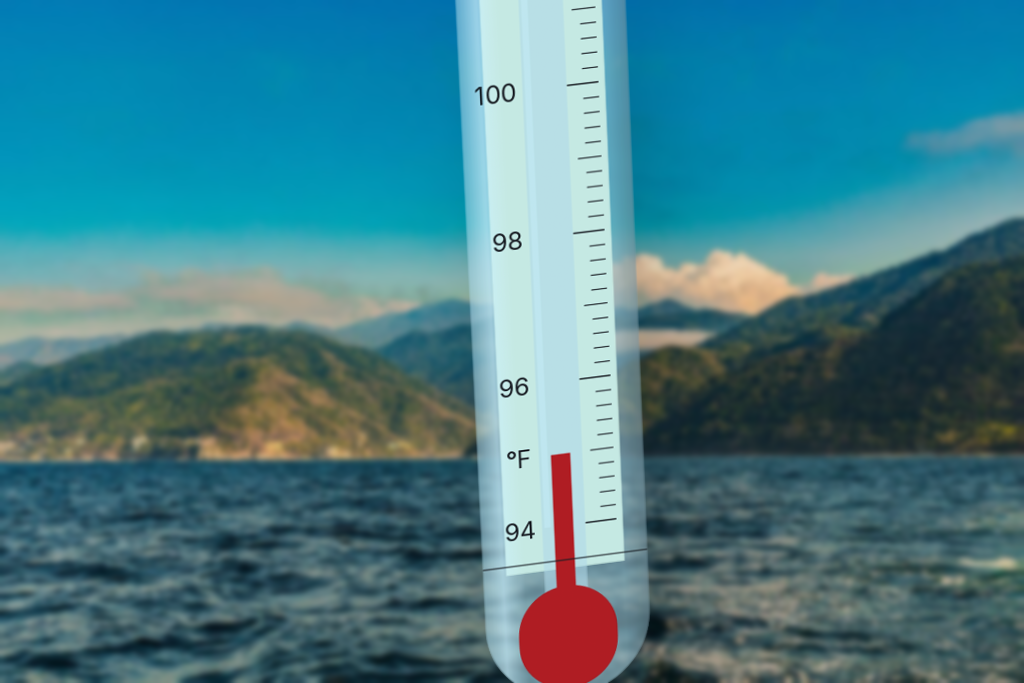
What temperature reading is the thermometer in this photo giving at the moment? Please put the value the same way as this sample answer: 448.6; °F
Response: 95; °F
